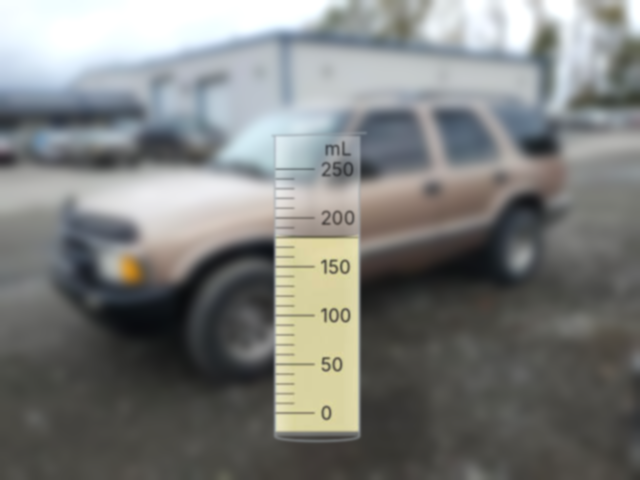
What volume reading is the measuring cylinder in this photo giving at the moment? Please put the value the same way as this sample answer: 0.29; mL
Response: 180; mL
